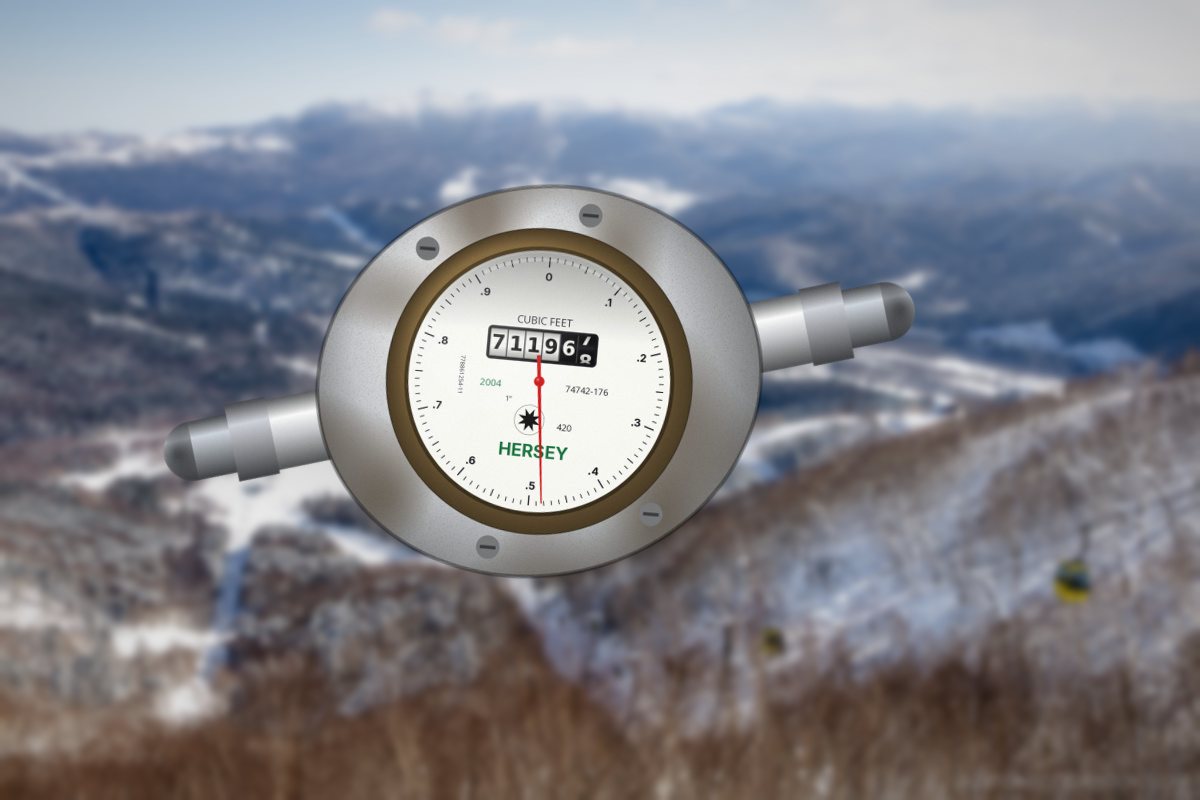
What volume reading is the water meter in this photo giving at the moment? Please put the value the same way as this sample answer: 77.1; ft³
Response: 711967.48; ft³
